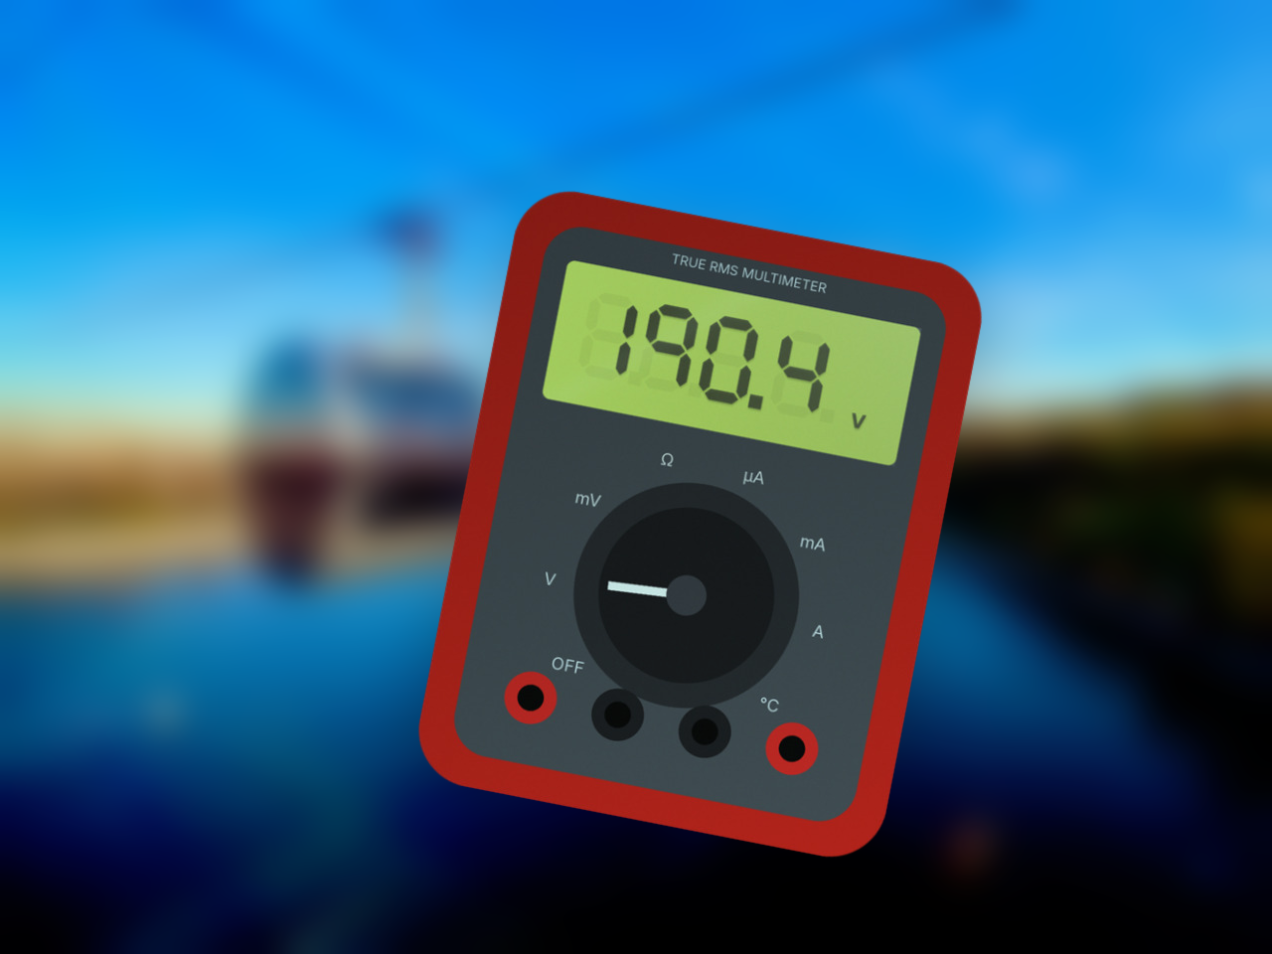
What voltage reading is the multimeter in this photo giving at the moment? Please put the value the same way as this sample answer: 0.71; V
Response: 190.4; V
